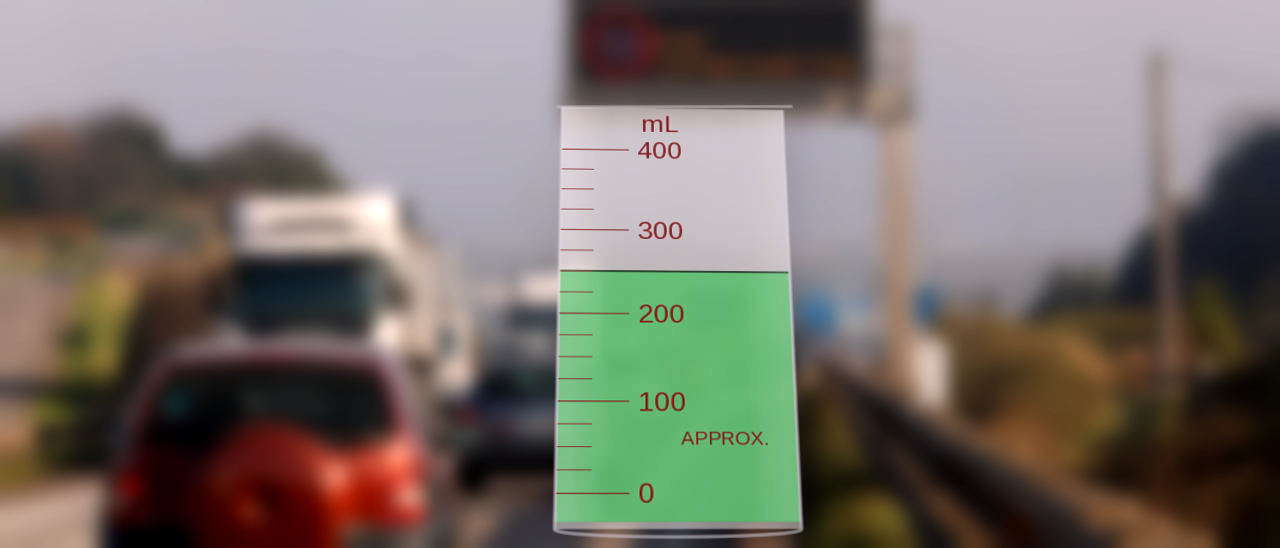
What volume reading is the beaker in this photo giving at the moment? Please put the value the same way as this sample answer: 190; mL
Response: 250; mL
